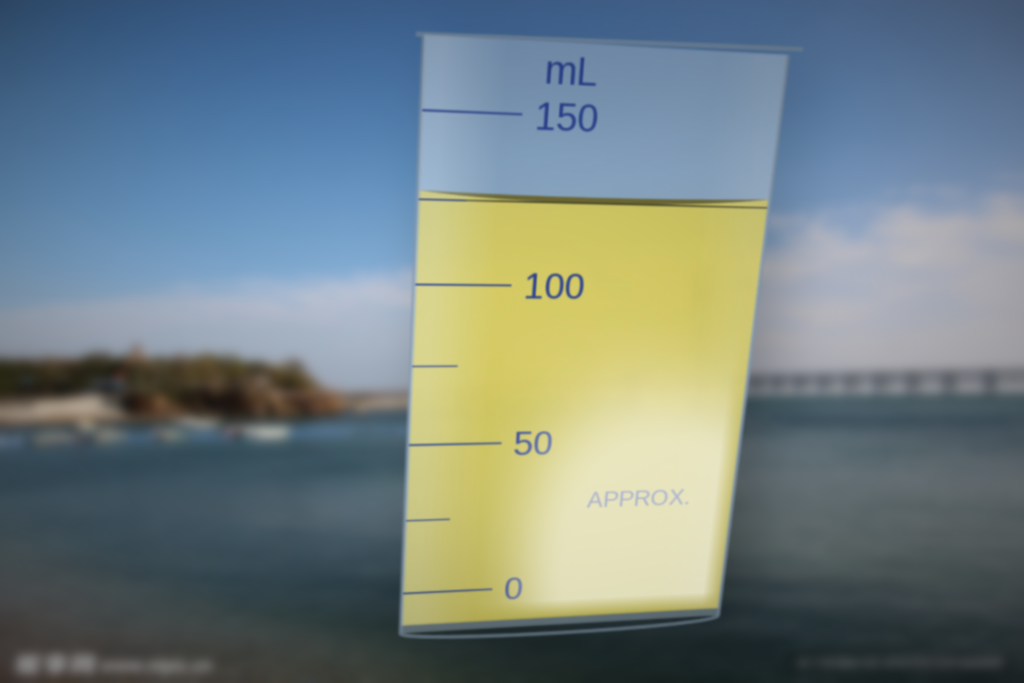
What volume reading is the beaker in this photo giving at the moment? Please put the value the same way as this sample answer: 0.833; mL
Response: 125; mL
